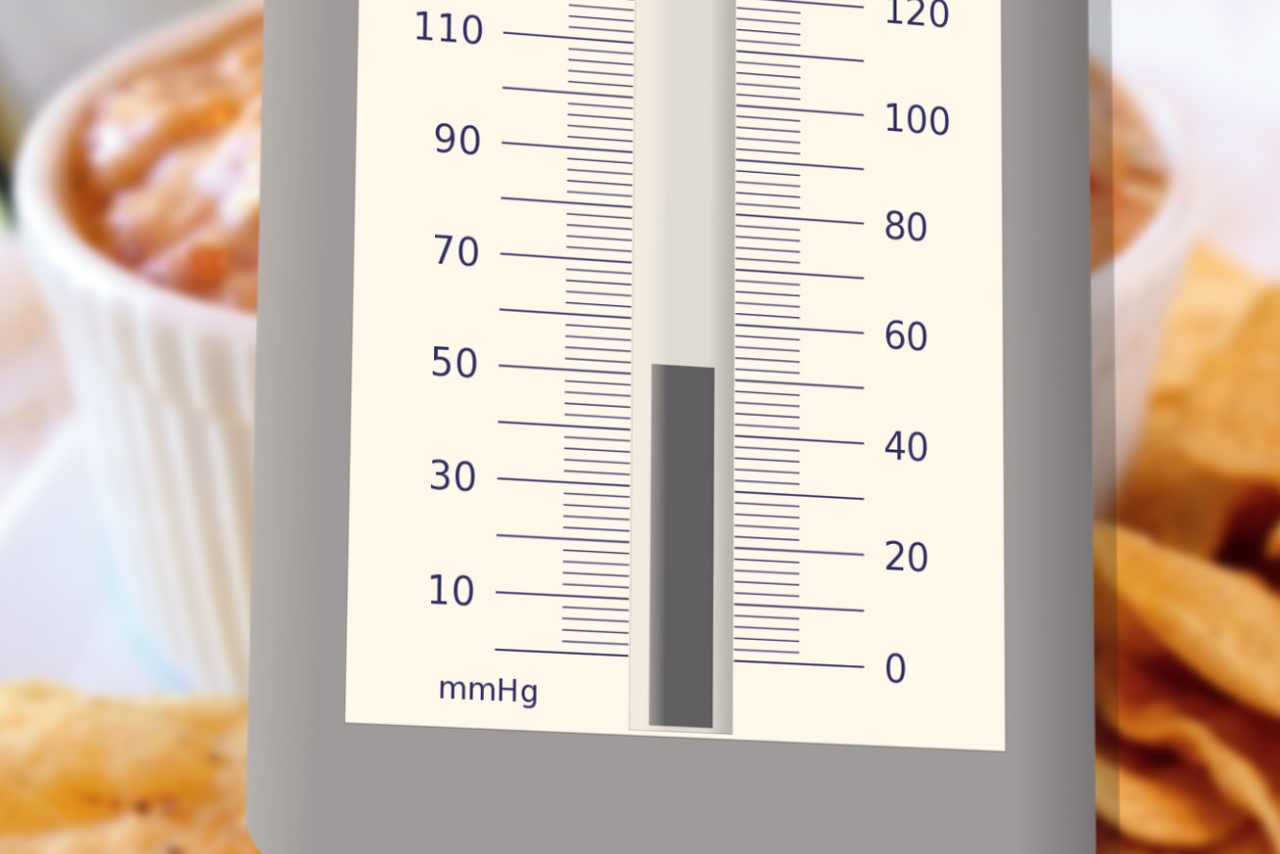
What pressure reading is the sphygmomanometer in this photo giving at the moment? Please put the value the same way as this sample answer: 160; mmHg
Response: 52; mmHg
